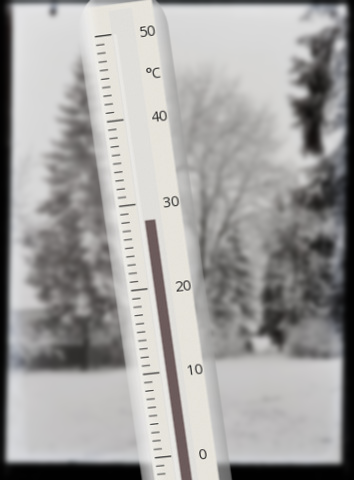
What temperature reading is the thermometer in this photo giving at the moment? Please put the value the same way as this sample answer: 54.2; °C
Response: 28; °C
